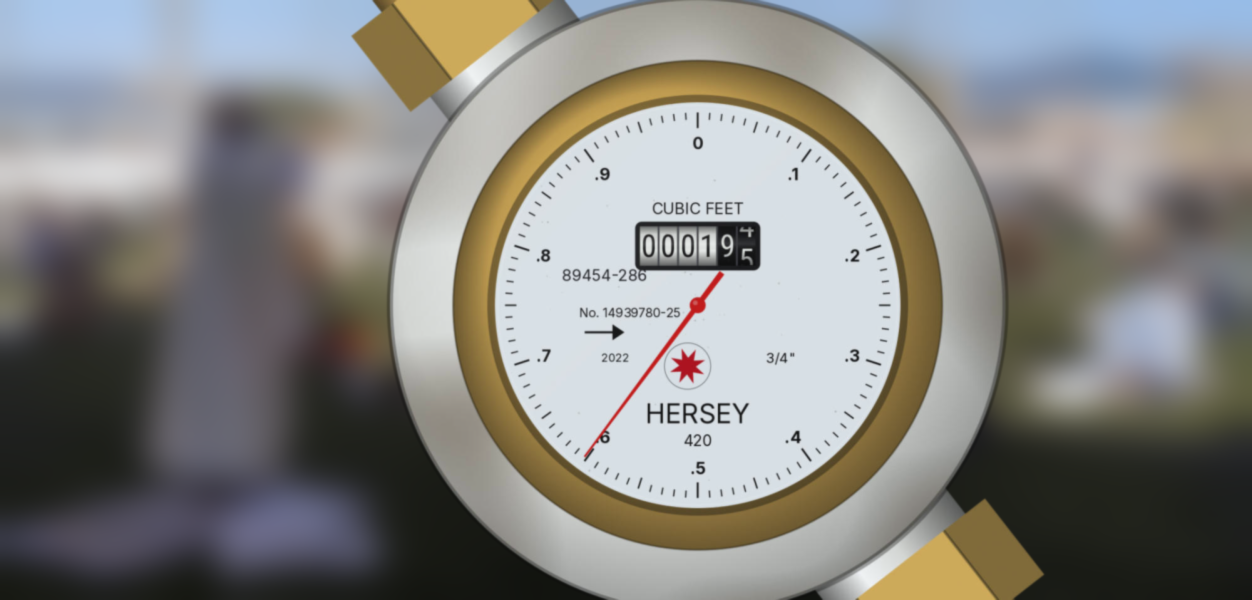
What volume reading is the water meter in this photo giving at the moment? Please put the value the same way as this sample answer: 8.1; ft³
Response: 194.60; ft³
